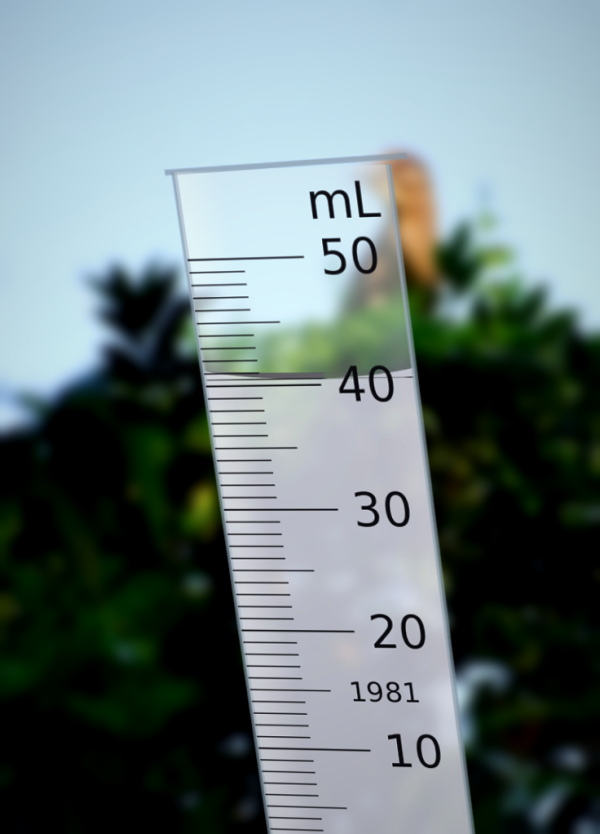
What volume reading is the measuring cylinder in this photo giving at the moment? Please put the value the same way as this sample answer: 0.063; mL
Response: 40.5; mL
